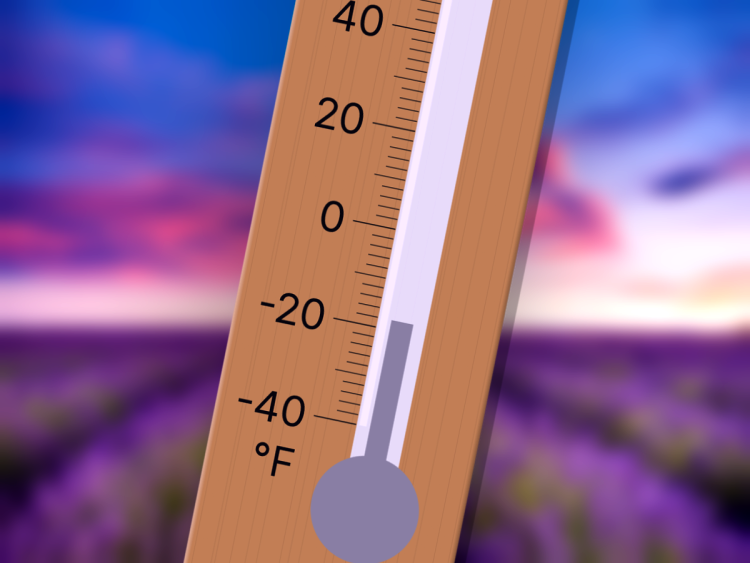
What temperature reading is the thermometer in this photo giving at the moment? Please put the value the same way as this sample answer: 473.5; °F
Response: -18; °F
